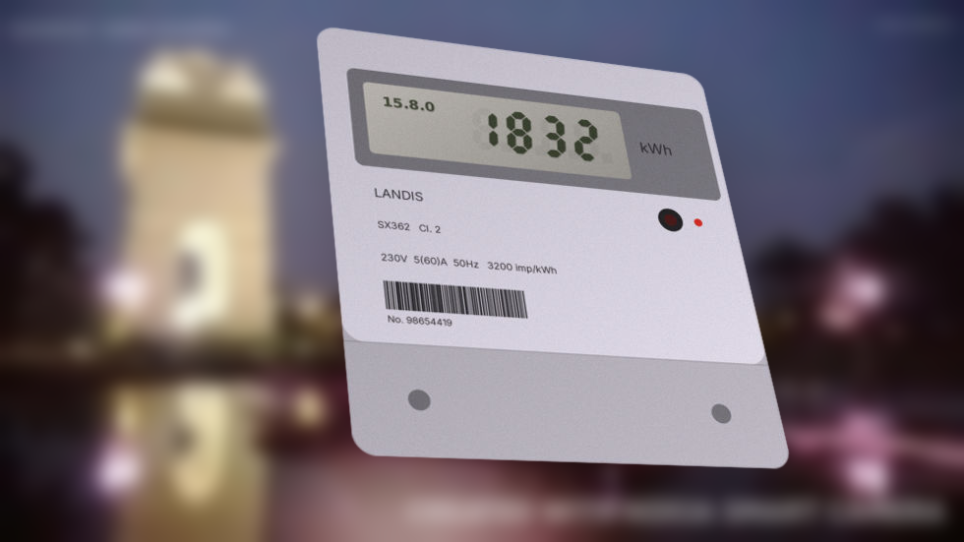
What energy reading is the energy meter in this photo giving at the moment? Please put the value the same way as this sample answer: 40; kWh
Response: 1832; kWh
